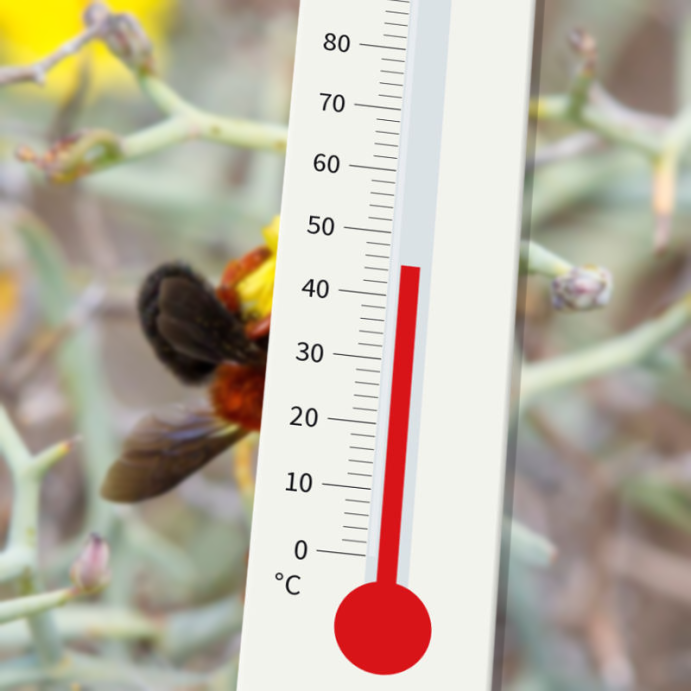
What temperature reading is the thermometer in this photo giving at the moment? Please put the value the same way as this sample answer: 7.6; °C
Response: 45; °C
